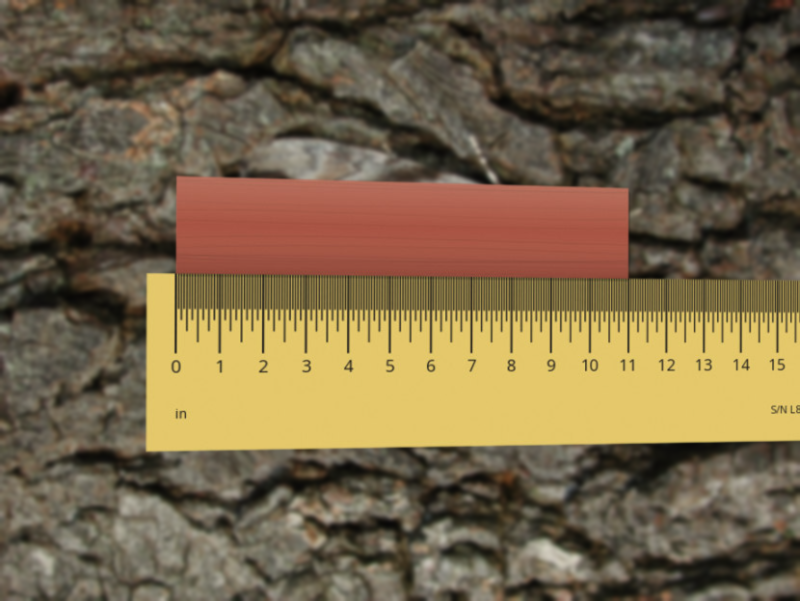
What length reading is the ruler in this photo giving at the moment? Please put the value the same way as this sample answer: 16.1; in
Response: 11; in
